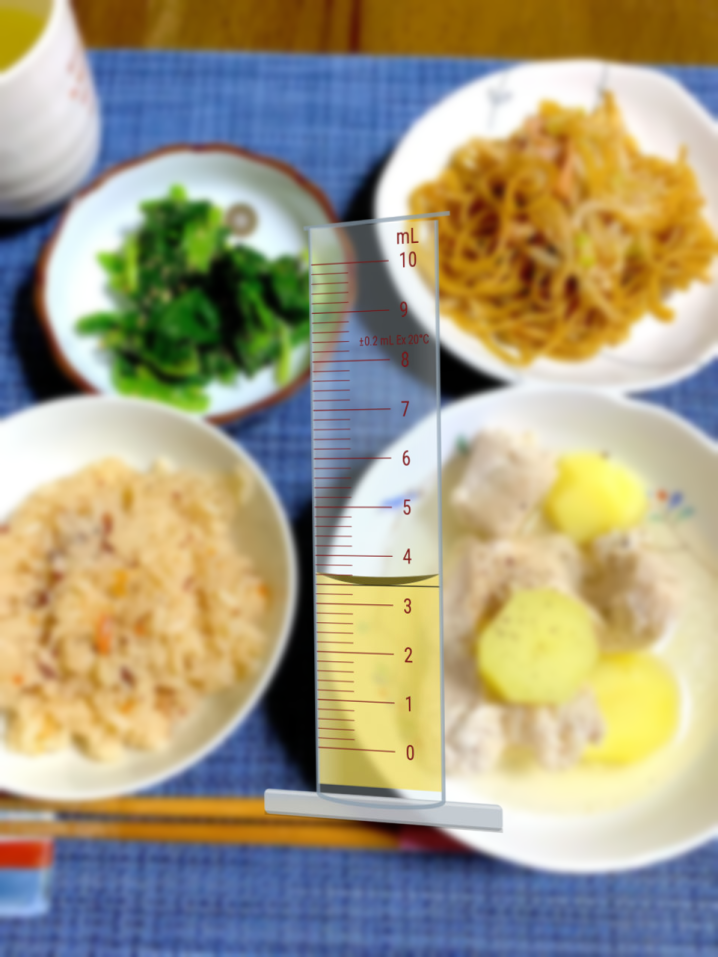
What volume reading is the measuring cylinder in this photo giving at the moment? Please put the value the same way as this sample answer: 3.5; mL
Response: 3.4; mL
